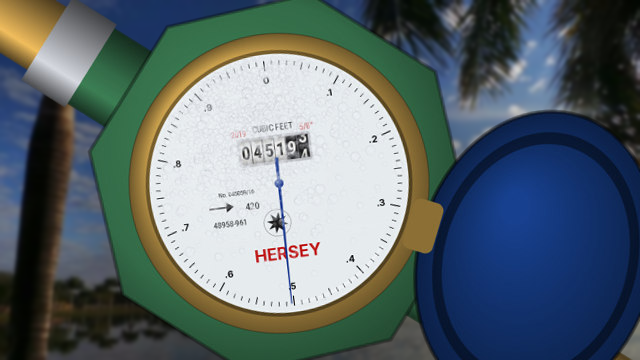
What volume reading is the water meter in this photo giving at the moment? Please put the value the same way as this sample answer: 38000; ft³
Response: 45193.50; ft³
